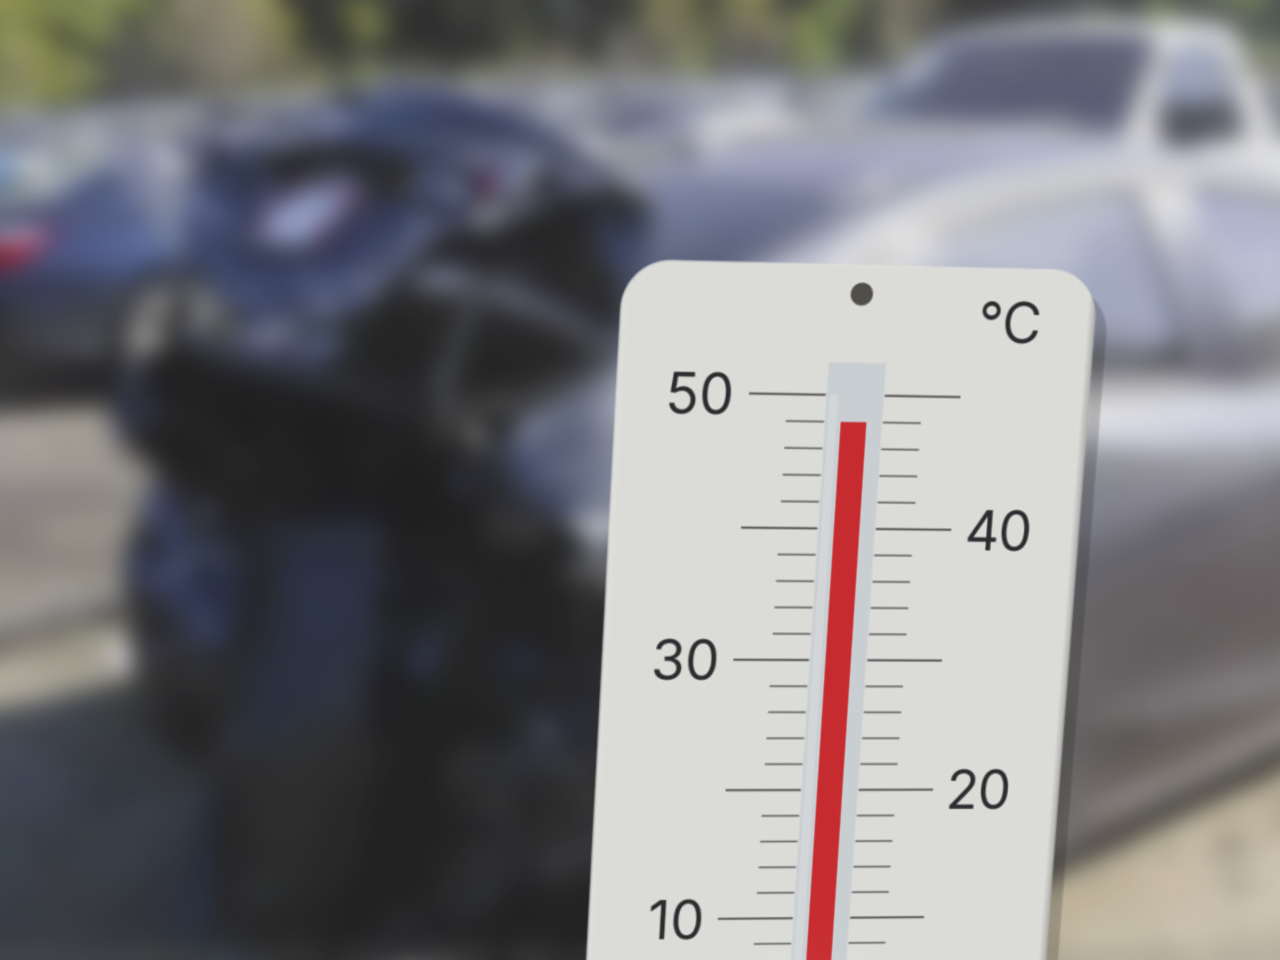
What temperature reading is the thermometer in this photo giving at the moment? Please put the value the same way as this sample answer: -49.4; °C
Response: 48; °C
